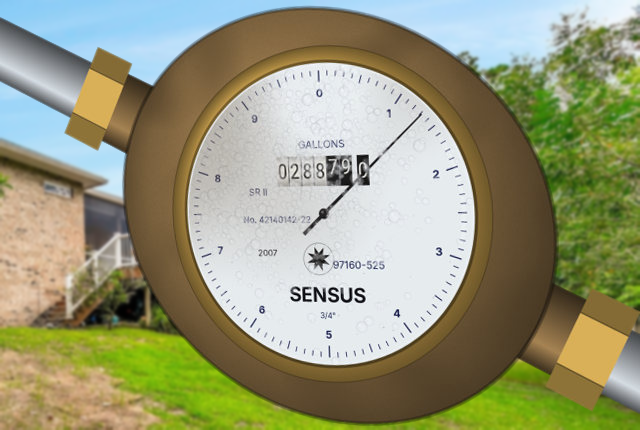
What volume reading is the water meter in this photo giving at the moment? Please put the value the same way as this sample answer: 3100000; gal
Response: 288791.3; gal
